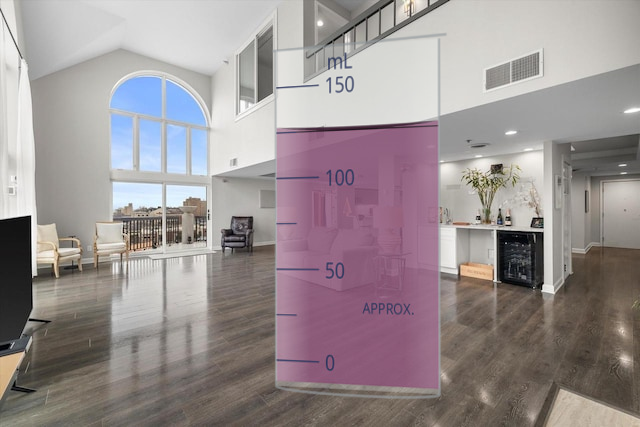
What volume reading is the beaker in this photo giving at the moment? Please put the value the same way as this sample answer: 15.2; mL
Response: 125; mL
